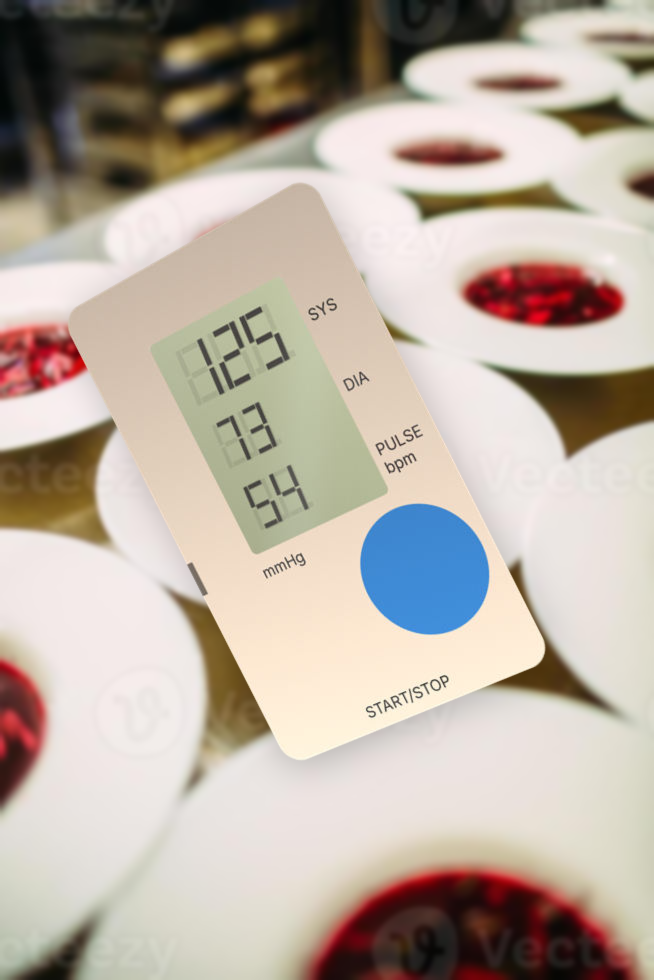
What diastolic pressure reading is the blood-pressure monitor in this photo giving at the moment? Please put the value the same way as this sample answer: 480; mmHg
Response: 73; mmHg
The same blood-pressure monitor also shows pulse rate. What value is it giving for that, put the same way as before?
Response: 54; bpm
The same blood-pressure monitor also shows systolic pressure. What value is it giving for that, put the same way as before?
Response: 125; mmHg
